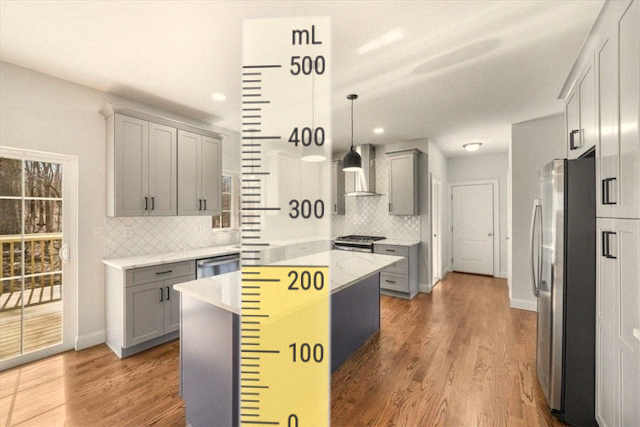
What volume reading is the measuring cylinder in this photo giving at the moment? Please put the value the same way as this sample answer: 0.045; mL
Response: 220; mL
